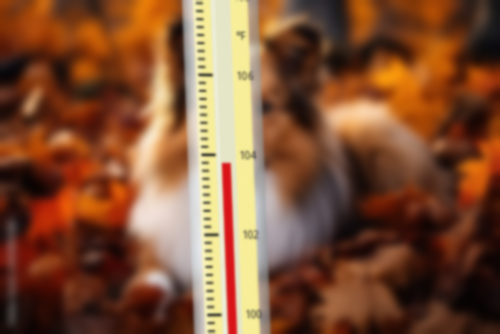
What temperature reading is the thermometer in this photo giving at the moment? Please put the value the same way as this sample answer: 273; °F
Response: 103.8; °F
